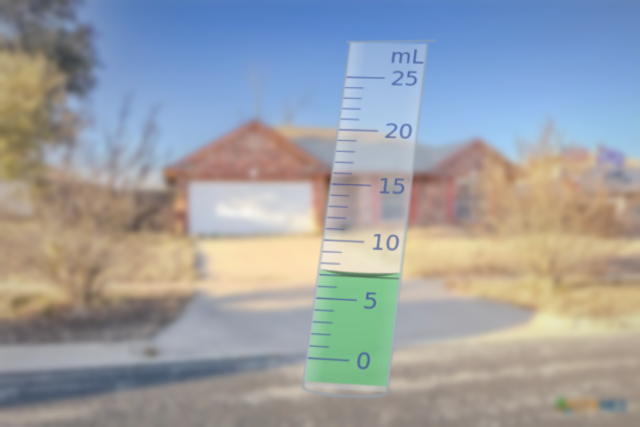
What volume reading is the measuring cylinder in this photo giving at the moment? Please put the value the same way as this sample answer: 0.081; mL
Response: 7; mL
